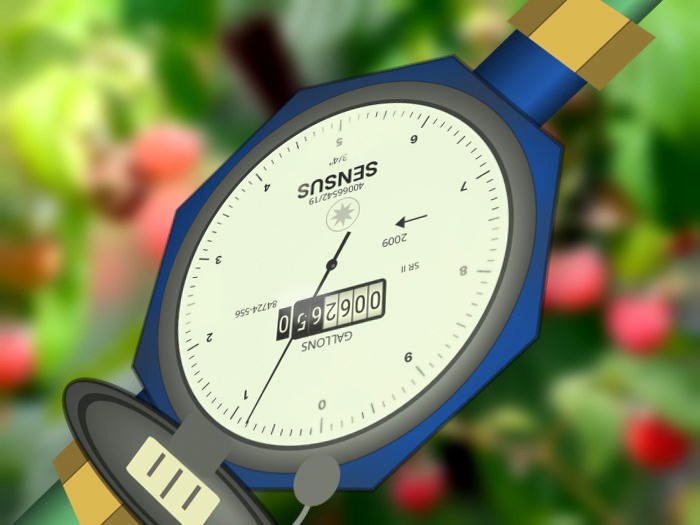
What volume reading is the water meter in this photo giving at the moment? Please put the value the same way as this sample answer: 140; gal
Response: 62650.8; gal
